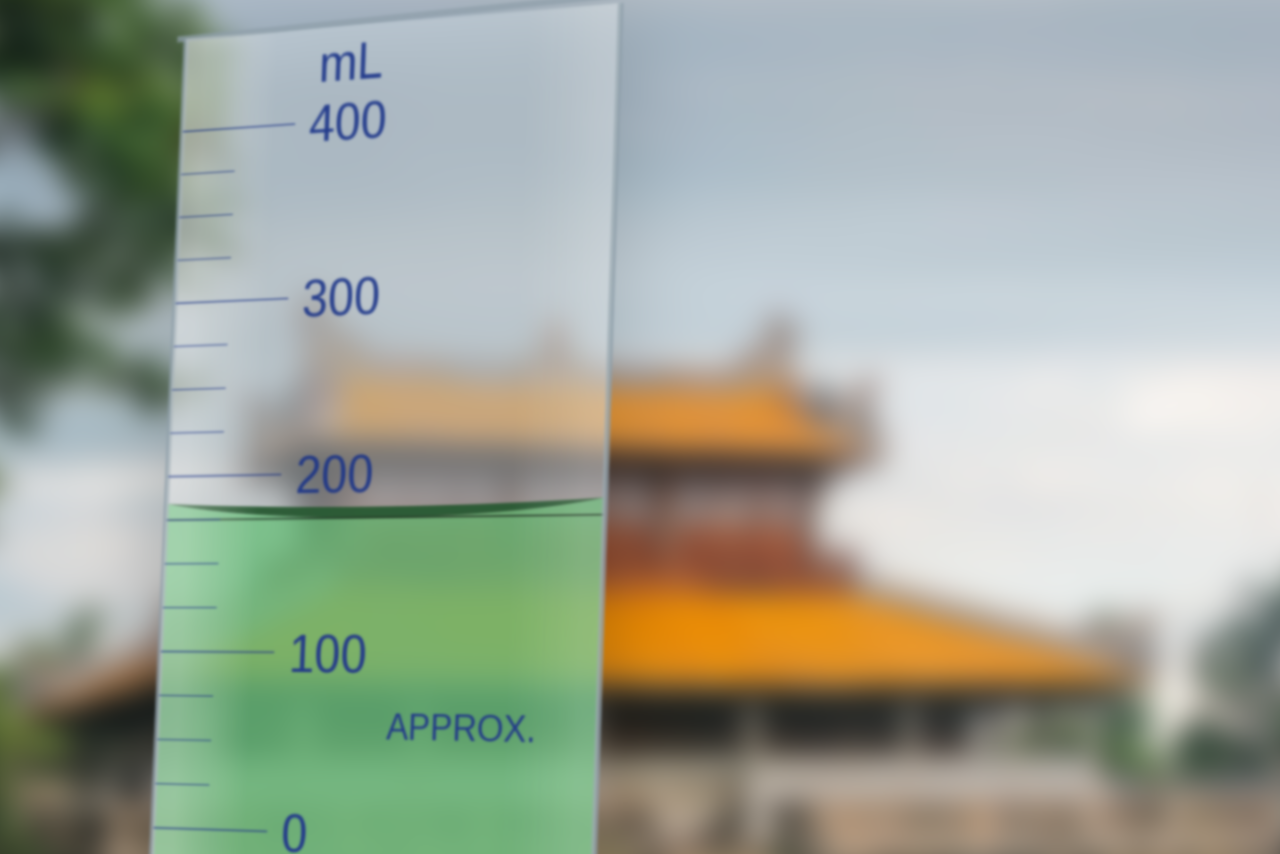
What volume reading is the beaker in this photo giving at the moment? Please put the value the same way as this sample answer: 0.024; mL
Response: 175; mL
